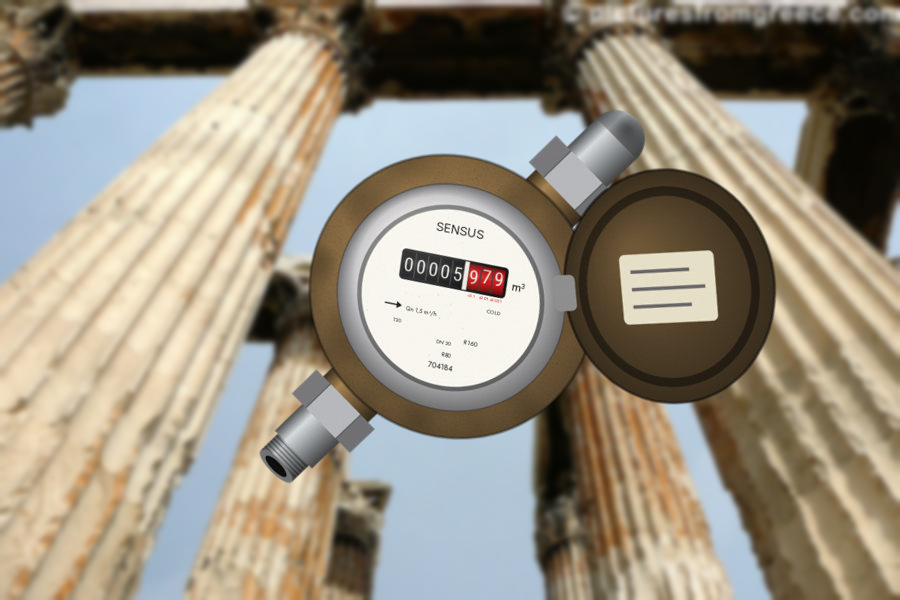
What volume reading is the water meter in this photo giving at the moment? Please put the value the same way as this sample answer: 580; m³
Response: 5.979; m³
